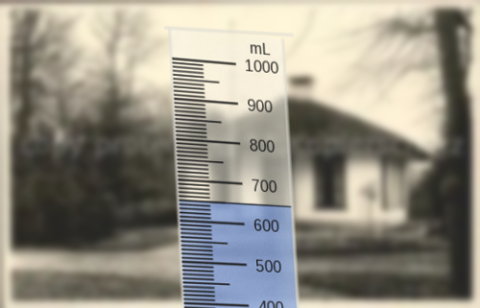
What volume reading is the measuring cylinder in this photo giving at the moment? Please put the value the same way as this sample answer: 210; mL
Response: 650; mL
